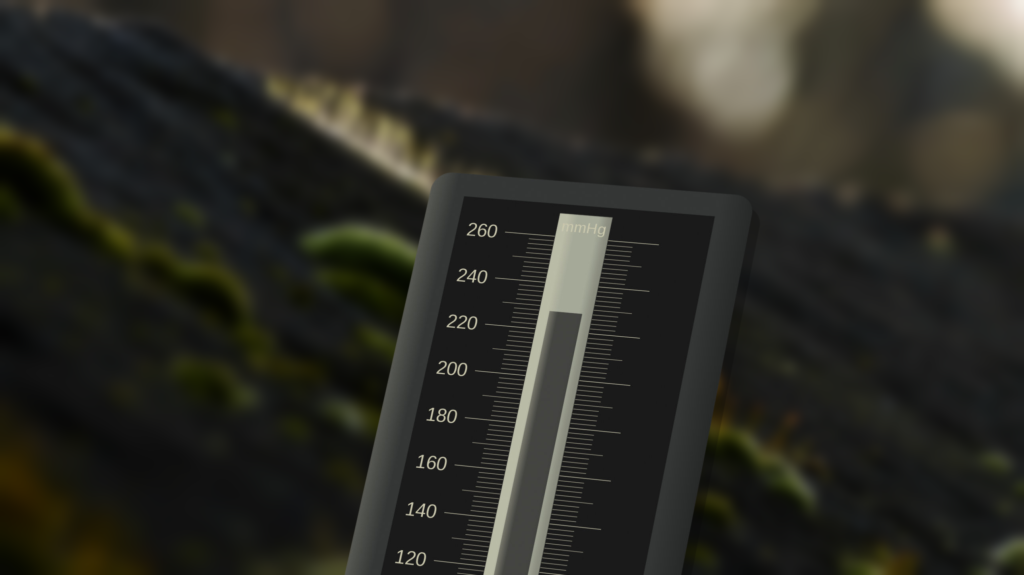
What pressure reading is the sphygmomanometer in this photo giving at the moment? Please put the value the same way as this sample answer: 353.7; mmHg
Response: 228; mmHg
